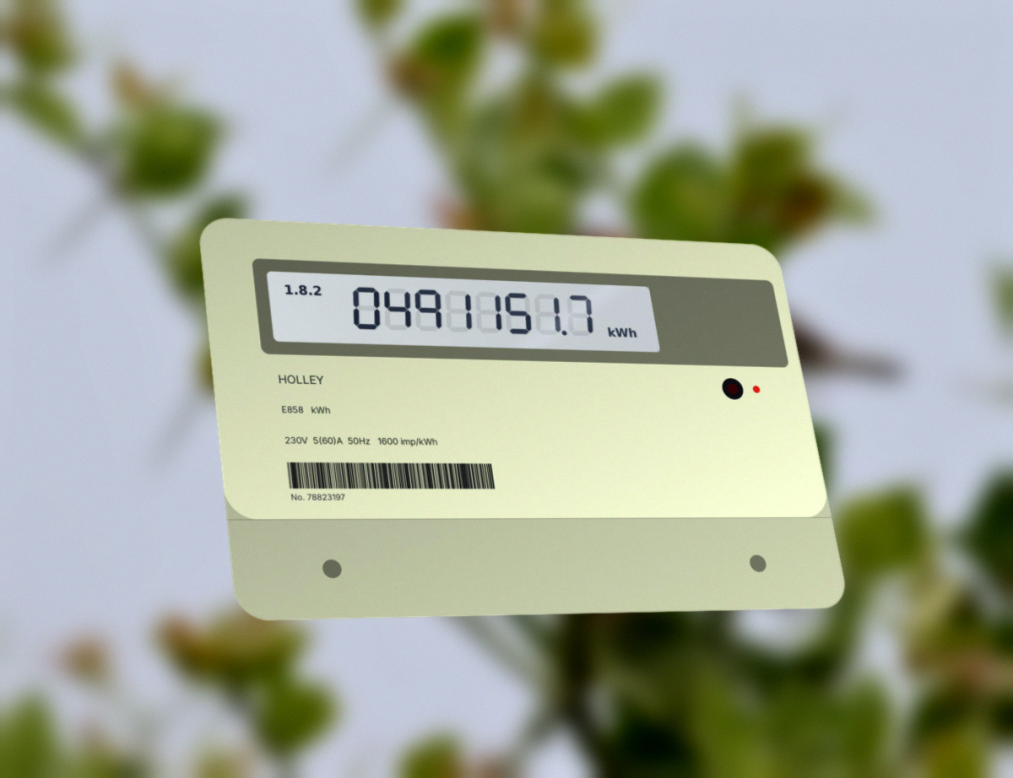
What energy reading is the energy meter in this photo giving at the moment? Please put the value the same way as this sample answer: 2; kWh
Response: 491151.7; kWh
